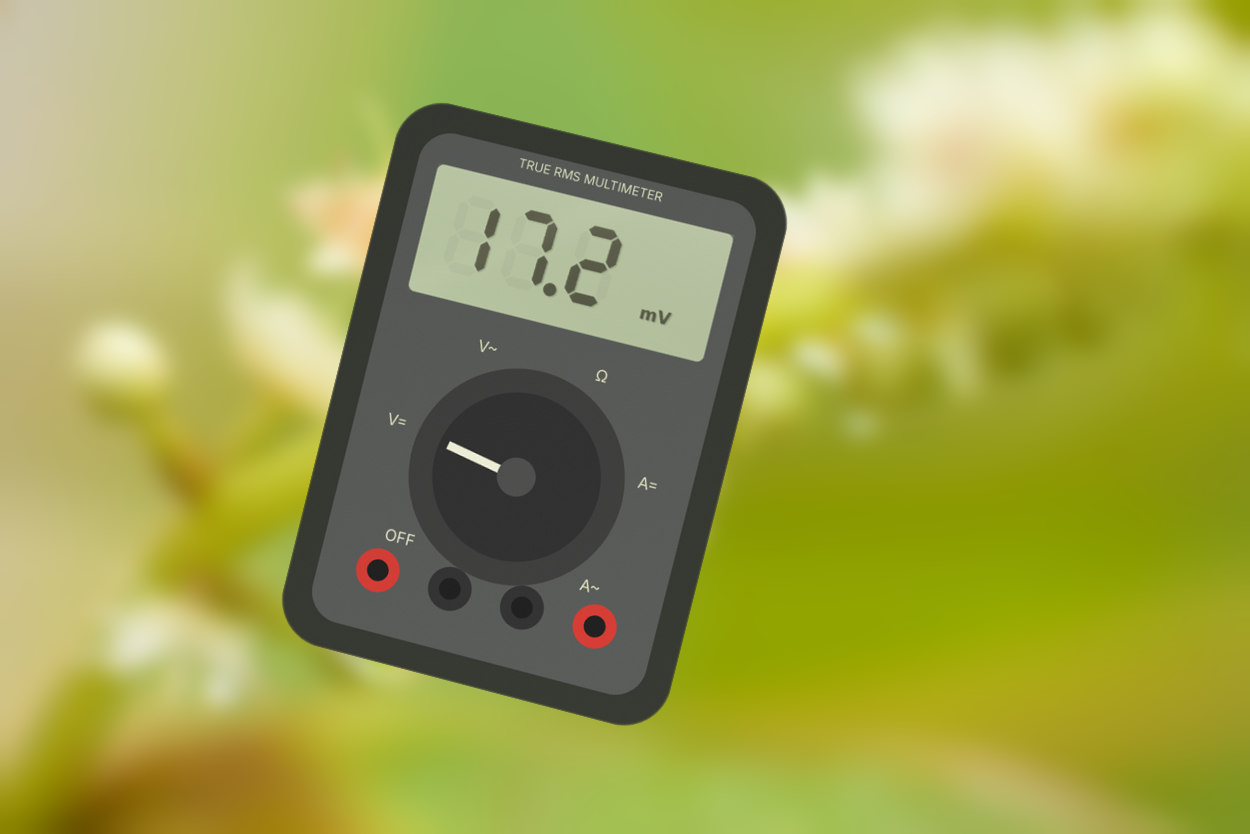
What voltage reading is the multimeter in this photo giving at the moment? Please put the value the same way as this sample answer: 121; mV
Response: 17.2; mV
